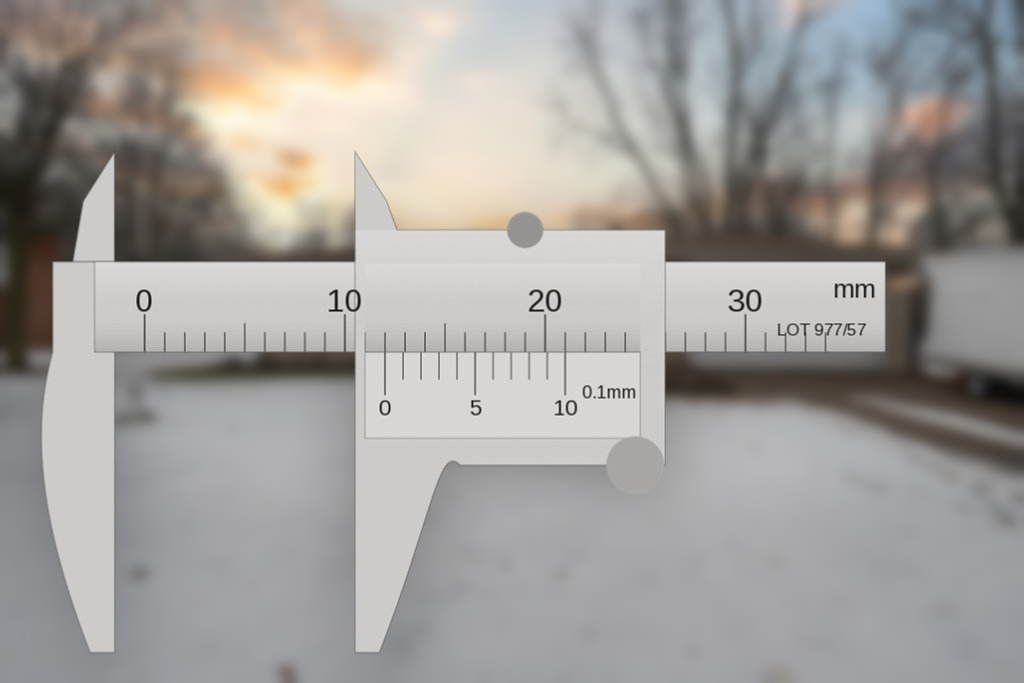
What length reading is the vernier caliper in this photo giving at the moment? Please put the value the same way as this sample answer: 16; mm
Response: 12.0; mm
